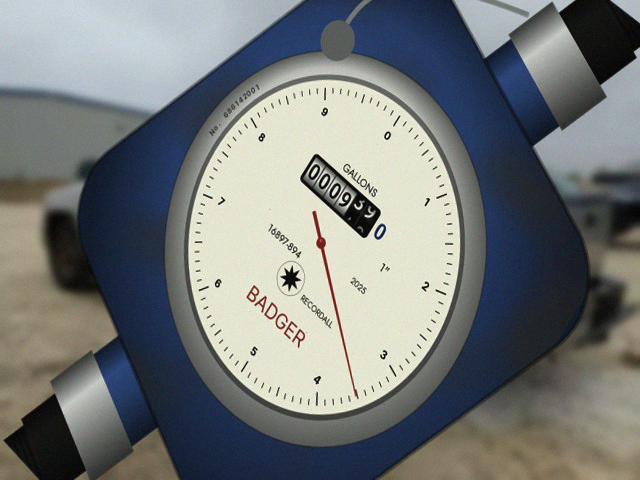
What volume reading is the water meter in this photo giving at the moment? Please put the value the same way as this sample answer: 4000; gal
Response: 9393.5; gal
